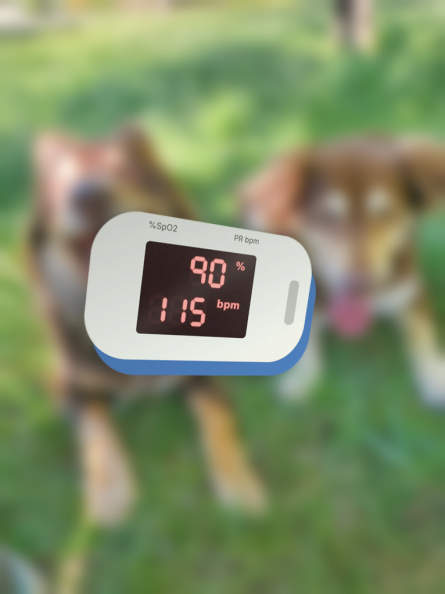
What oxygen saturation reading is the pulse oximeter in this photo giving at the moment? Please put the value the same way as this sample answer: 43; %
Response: 90; %
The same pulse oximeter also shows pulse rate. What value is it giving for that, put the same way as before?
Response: 115; bpm
